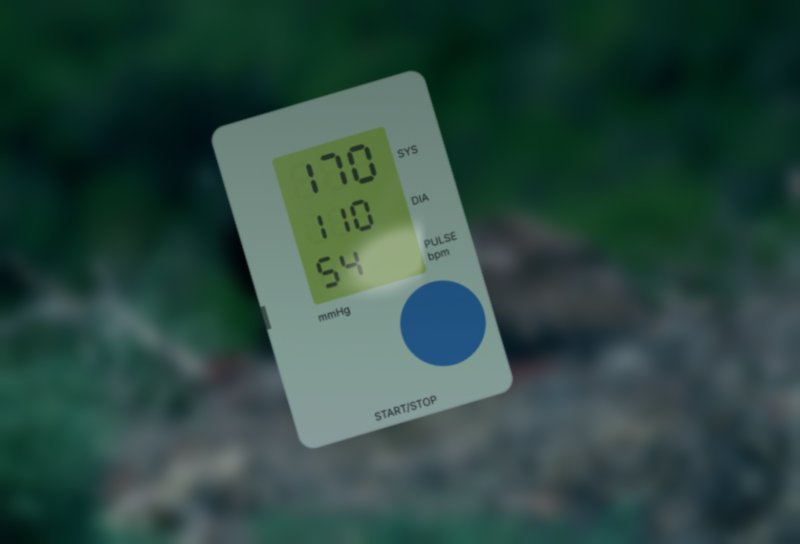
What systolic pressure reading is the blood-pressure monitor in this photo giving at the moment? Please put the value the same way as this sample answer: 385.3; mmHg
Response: 170; mmHg
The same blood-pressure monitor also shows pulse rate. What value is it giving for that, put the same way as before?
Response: 54; bpm
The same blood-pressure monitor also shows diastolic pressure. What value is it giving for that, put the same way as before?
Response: 110; mmHg
